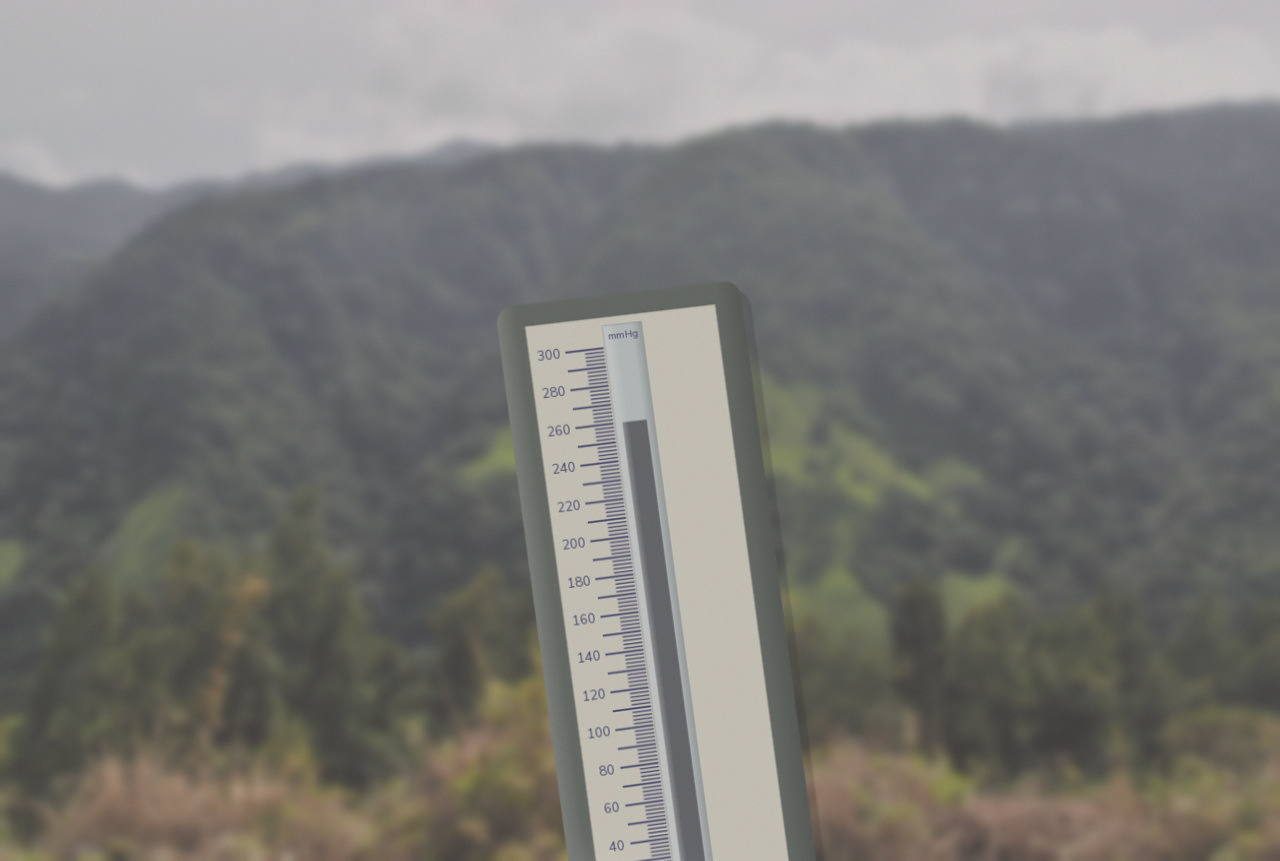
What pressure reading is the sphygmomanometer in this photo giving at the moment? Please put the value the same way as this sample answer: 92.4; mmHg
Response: 260; mmHg
